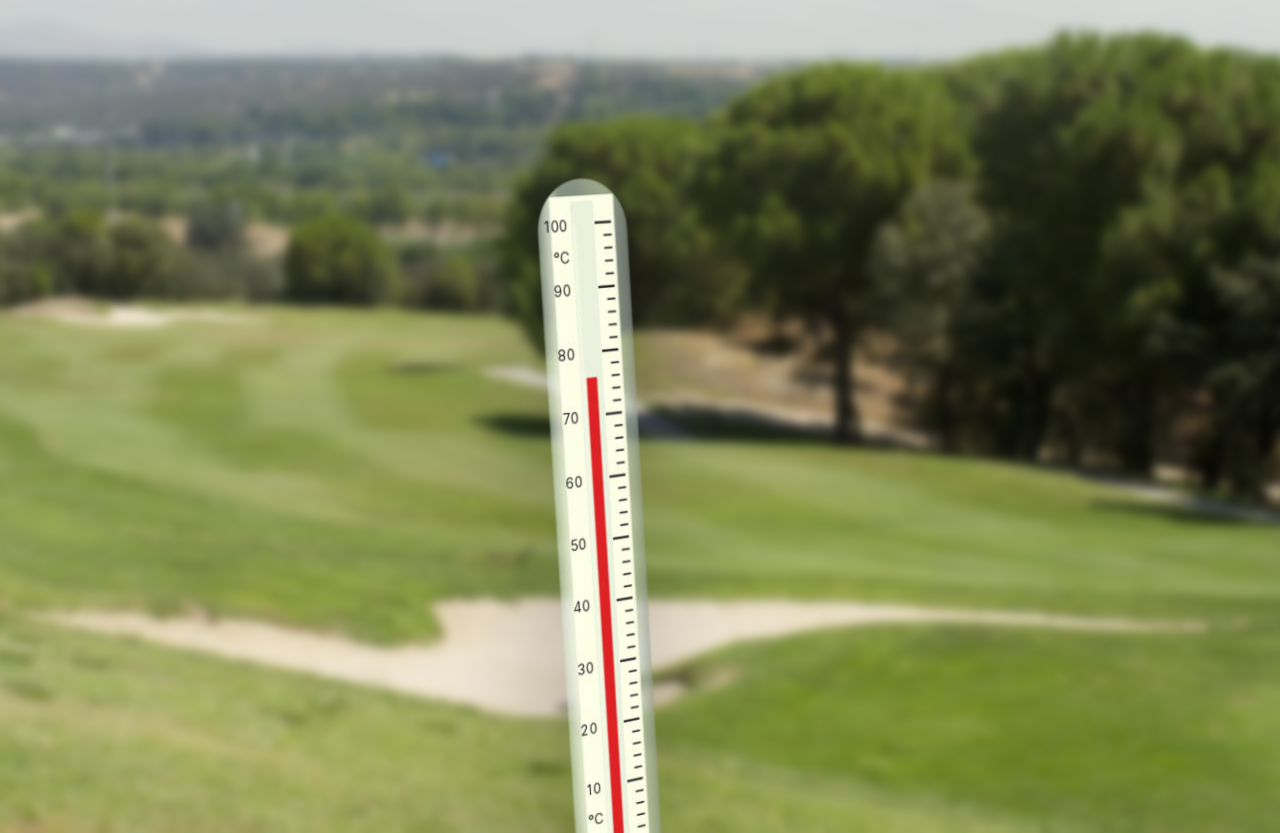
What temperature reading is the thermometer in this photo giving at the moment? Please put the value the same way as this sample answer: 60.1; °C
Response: 76; °C
